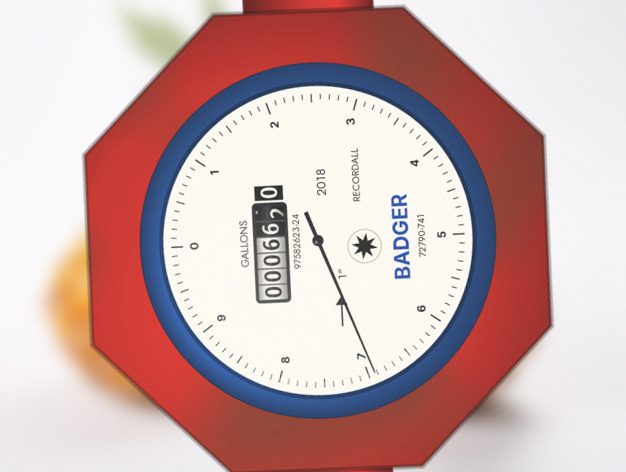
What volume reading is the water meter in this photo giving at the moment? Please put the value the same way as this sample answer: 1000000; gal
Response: 6616.9; gal
